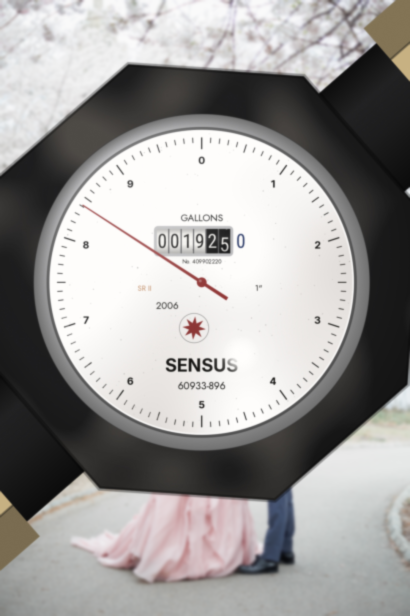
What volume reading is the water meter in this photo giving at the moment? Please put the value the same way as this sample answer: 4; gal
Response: 19248.4; gal
